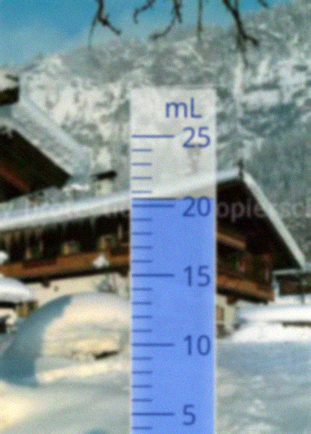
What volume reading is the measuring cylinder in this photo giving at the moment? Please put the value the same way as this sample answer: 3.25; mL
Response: 20.5; mL
